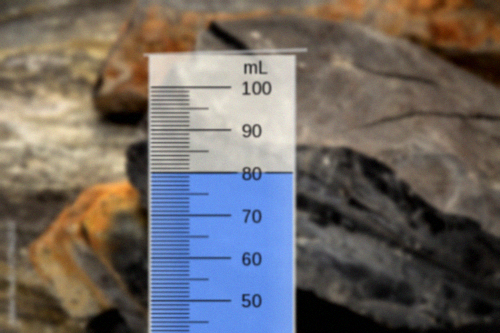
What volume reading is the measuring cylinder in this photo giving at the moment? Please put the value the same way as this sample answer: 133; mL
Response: 80; mL
